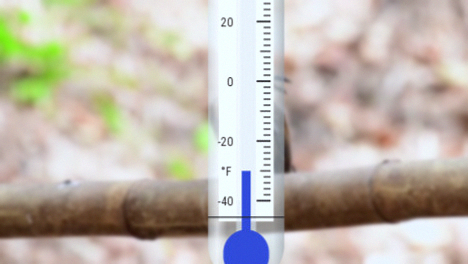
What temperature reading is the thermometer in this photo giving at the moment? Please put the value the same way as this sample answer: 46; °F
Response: -30; °F
